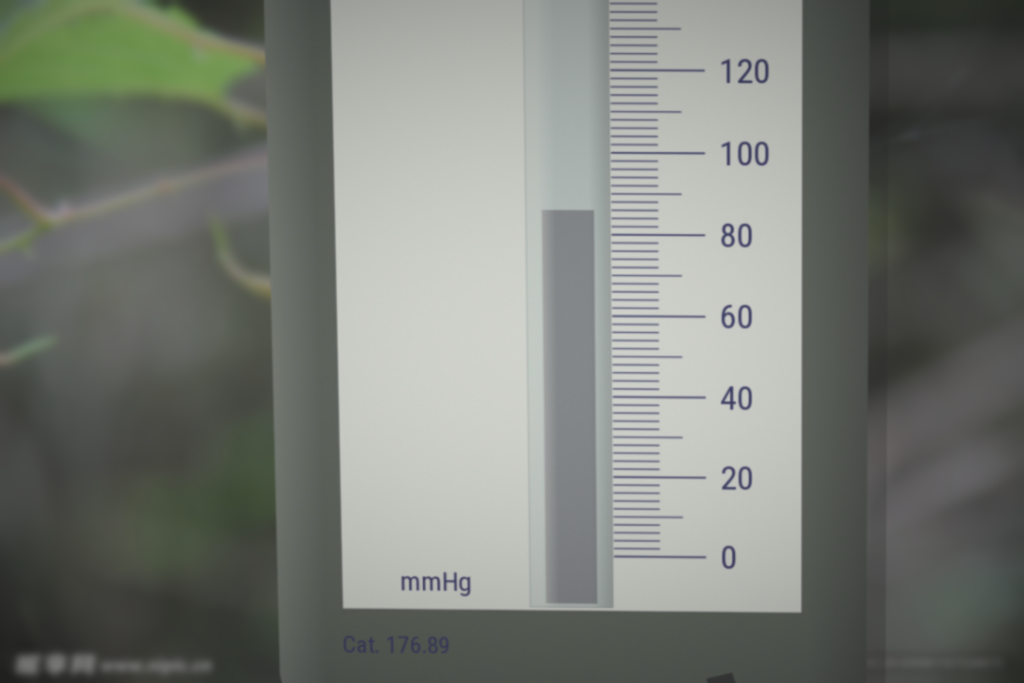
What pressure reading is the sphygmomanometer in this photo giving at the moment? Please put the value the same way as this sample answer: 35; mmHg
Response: 86; mmHg
